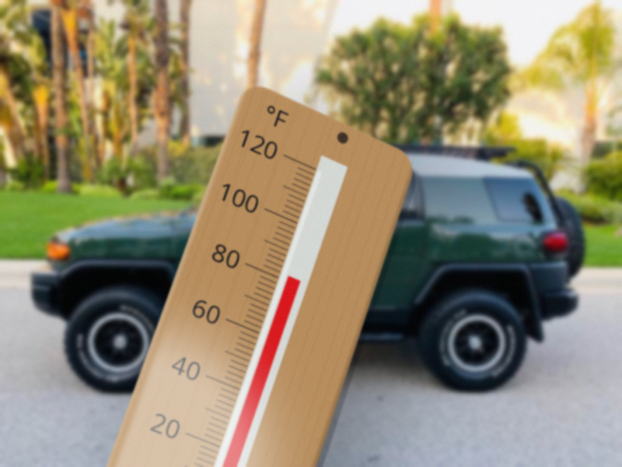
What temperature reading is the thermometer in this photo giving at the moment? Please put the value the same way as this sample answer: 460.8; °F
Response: 82; °F
